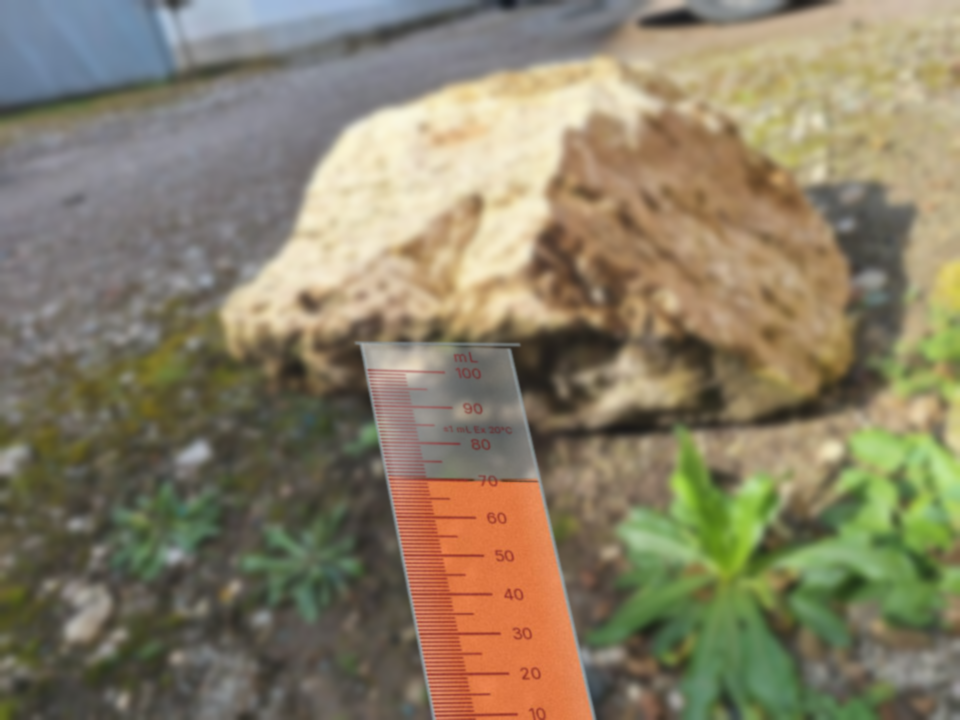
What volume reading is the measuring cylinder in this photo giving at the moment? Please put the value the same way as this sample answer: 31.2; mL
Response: 70; mL
